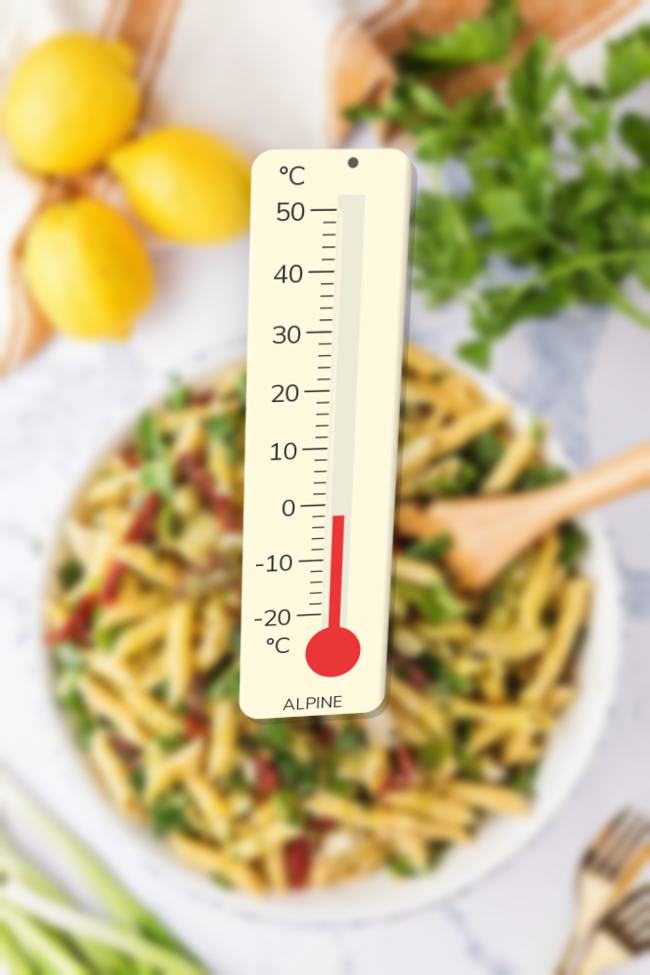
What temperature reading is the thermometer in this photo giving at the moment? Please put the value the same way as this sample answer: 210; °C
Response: -2; °C
